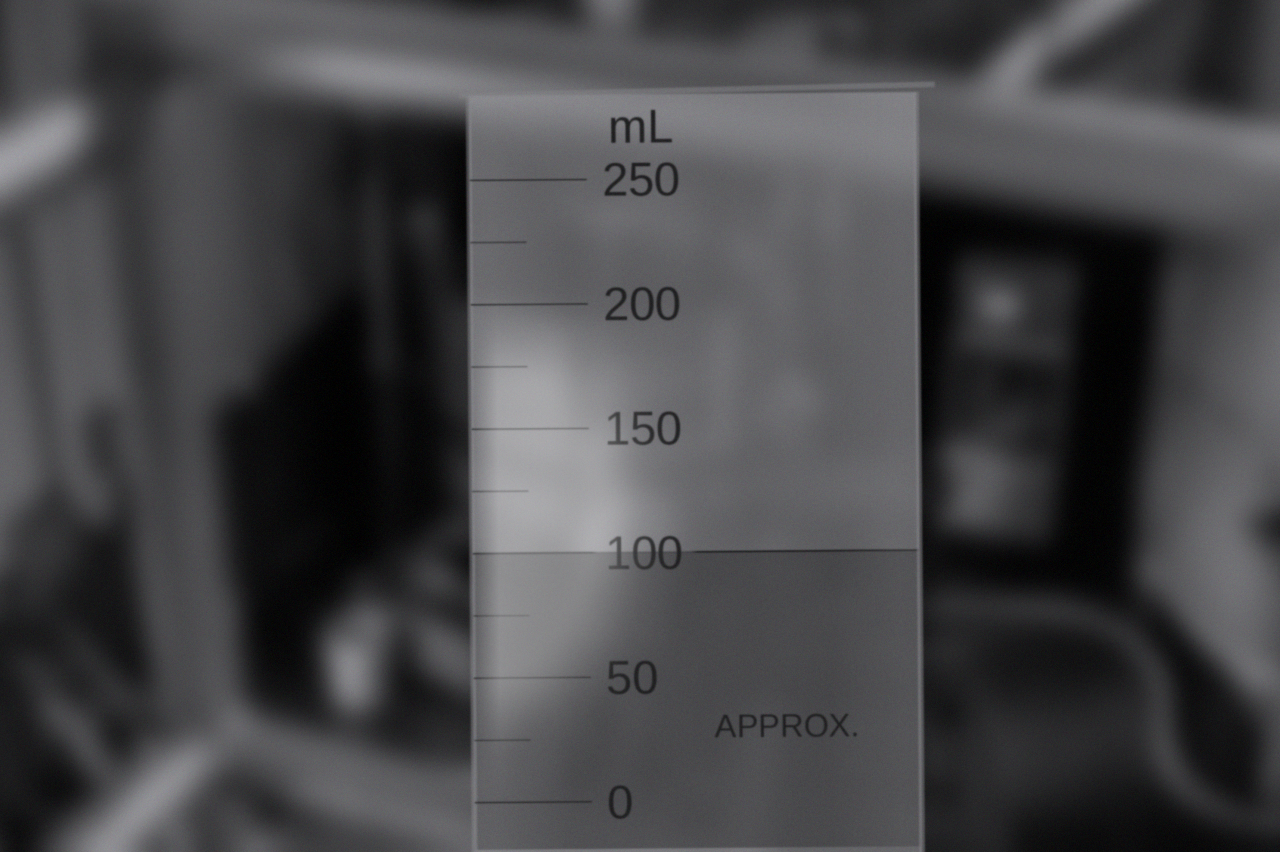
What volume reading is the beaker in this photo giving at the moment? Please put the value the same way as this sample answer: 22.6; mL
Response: 100; mL
